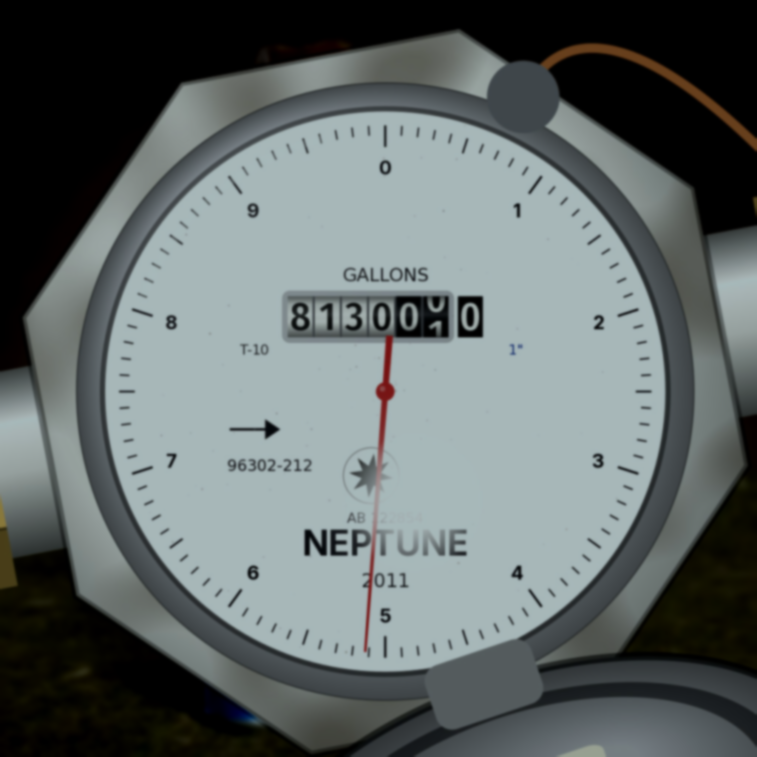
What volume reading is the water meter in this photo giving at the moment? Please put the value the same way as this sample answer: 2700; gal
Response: 8130005.1; gal
